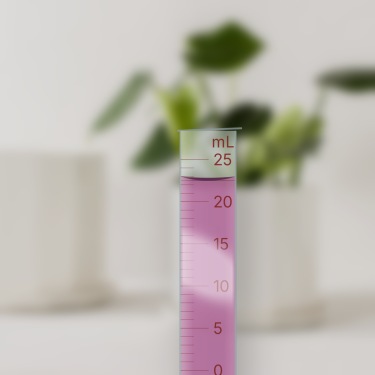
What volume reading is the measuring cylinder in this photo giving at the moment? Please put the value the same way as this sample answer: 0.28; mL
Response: 22.5; mL
